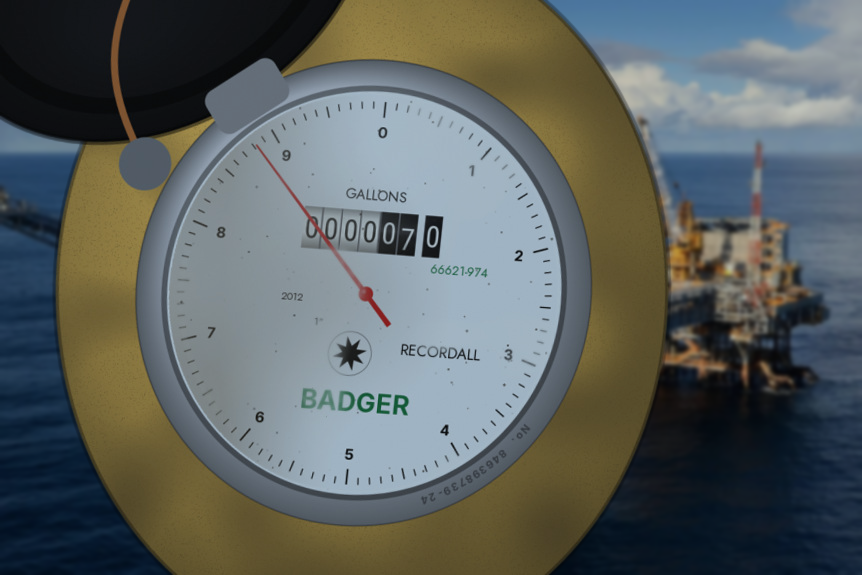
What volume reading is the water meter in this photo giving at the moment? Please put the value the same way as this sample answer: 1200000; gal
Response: 68.8; gal
